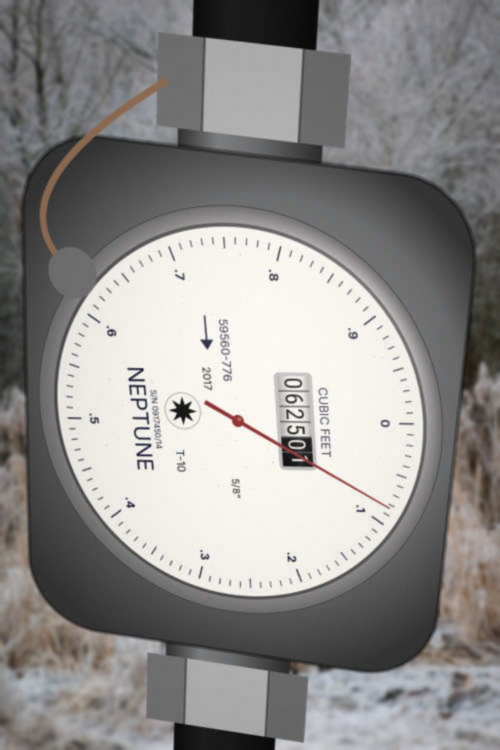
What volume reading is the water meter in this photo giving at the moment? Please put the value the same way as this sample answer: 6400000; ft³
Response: 62501.08; ft³
